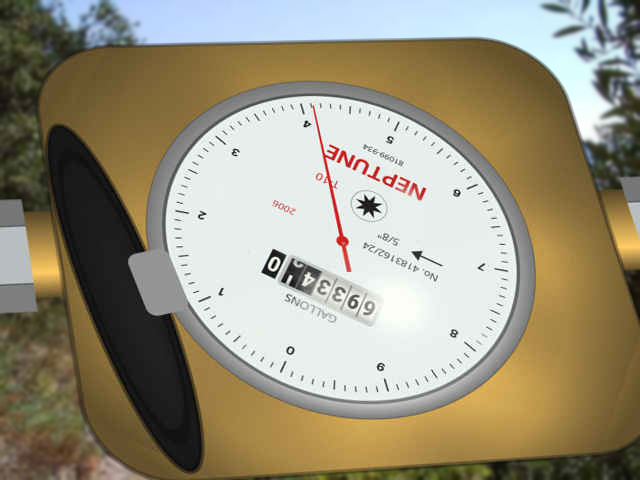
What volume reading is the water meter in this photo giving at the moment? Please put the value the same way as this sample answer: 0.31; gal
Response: 6933414.1; gal
